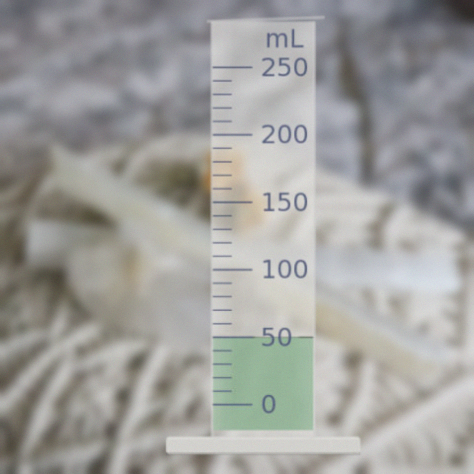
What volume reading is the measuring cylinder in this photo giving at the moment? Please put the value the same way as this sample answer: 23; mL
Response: 50; mL
